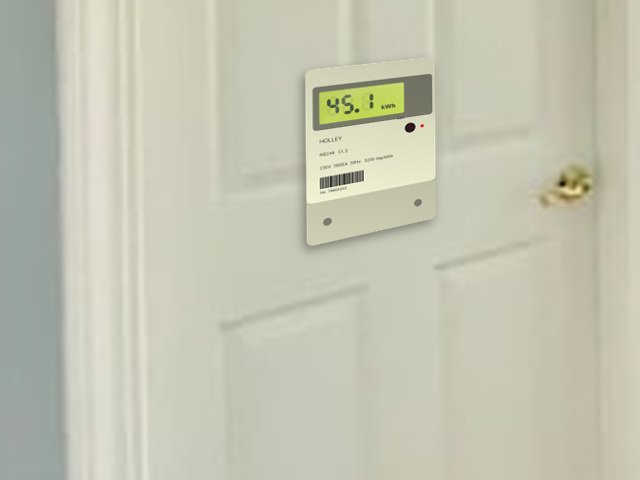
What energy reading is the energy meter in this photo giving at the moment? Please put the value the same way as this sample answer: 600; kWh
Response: 45.1; kWh
